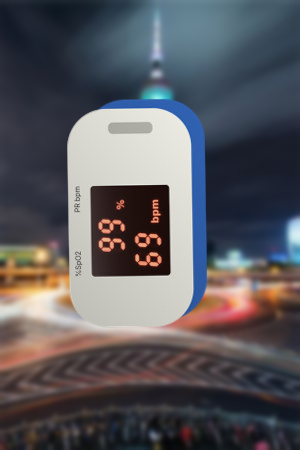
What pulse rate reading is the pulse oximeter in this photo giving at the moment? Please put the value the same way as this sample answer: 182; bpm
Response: 69; bpm
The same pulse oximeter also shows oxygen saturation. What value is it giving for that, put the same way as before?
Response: 99; %
